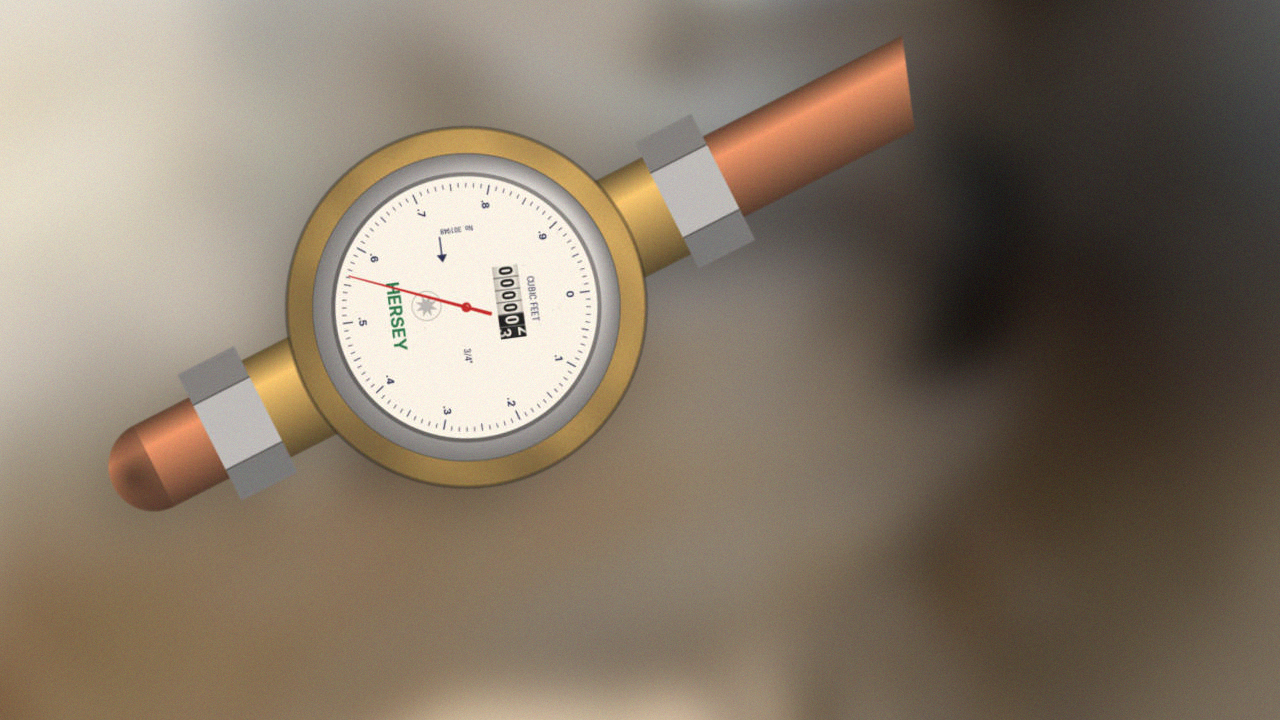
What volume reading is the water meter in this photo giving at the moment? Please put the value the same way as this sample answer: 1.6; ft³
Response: 2.56; ft³
